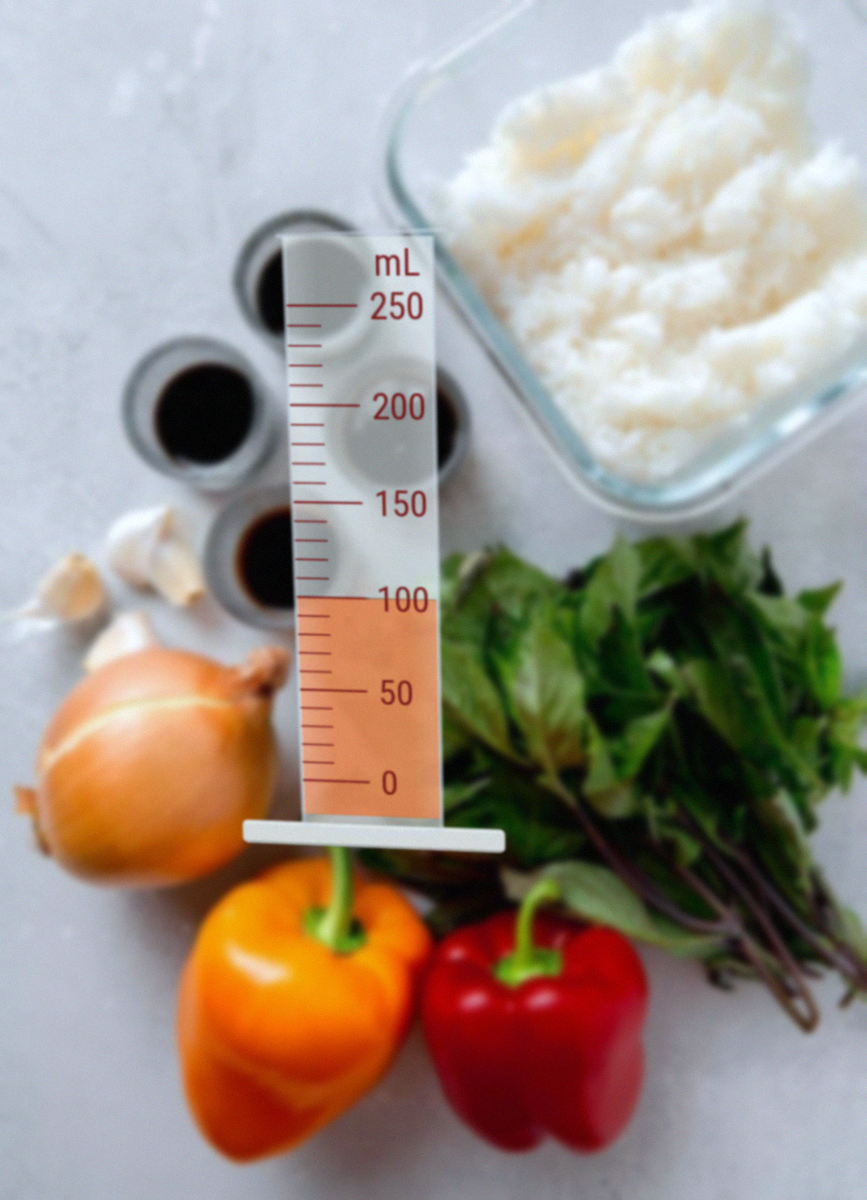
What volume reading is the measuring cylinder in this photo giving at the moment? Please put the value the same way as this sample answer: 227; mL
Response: 100; mL
